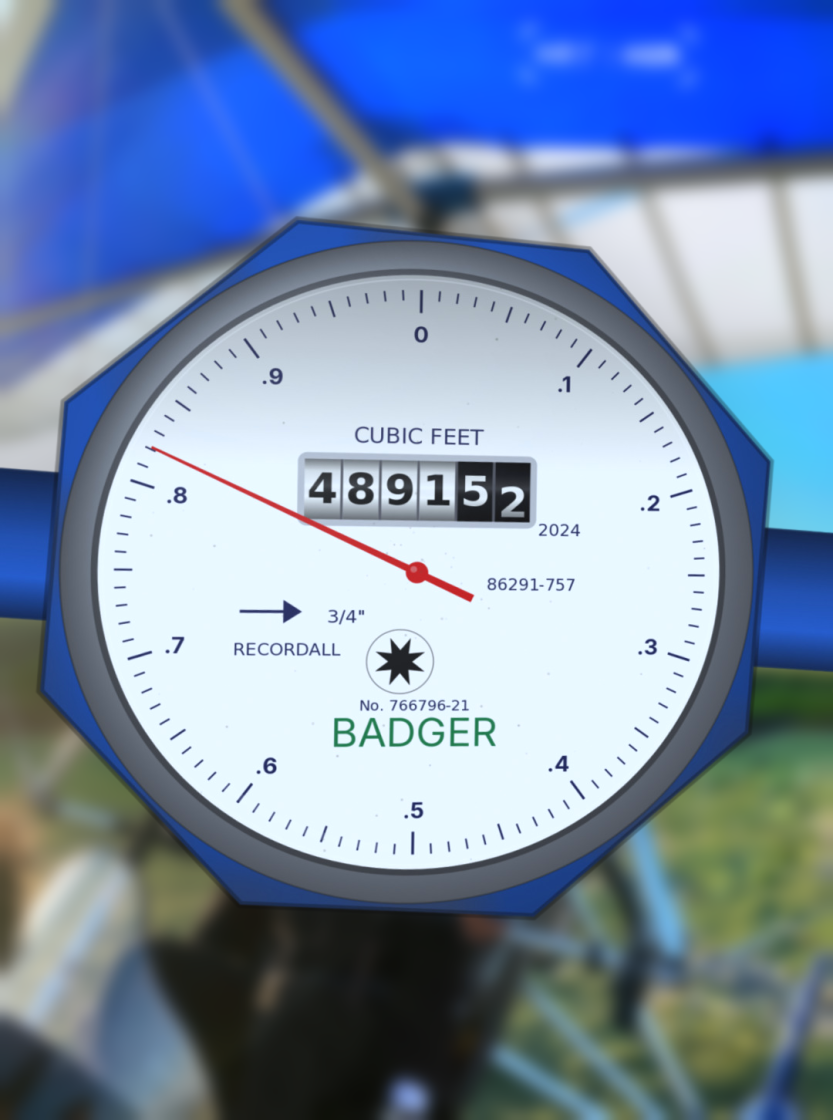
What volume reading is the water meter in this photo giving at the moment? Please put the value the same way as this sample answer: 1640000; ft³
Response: 489151.82; ft³
